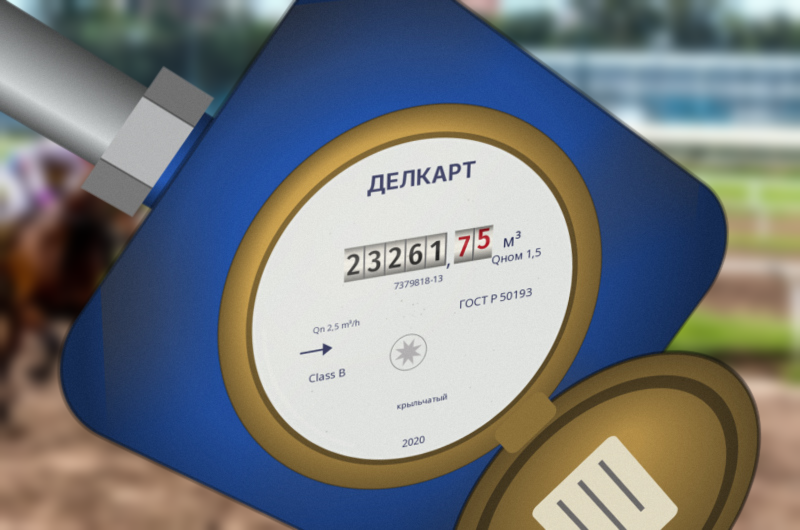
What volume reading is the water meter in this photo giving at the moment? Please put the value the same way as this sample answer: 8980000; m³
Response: 23261.75; m³
